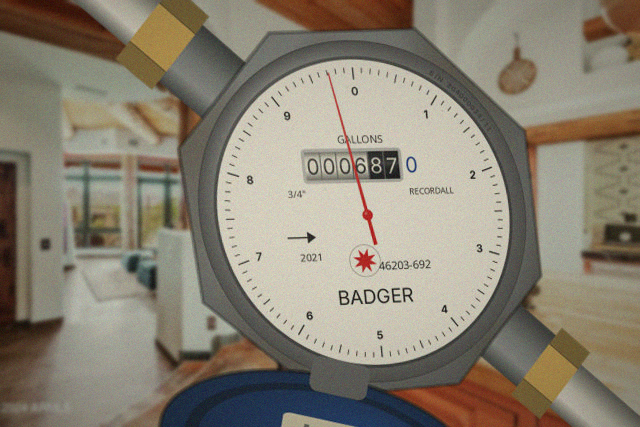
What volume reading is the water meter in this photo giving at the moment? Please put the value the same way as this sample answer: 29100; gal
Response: 6869.7; gal
